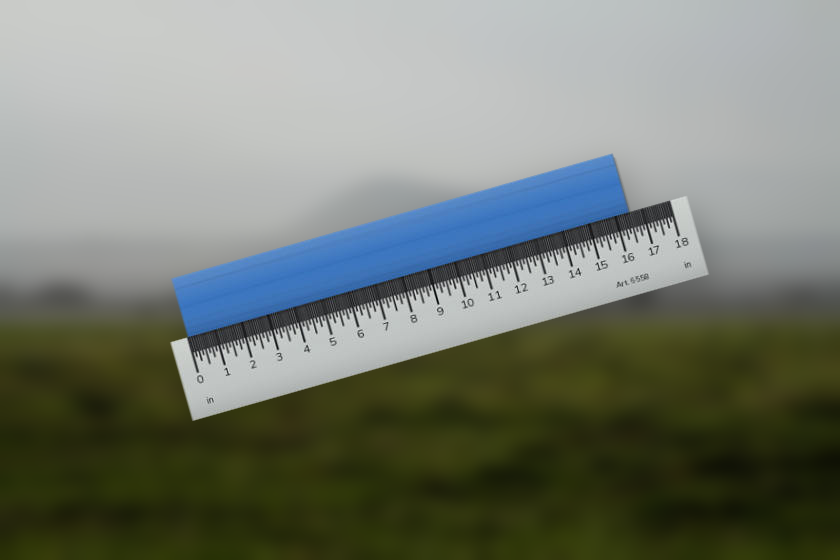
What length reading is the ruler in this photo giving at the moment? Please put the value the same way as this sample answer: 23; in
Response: 16.5; in
